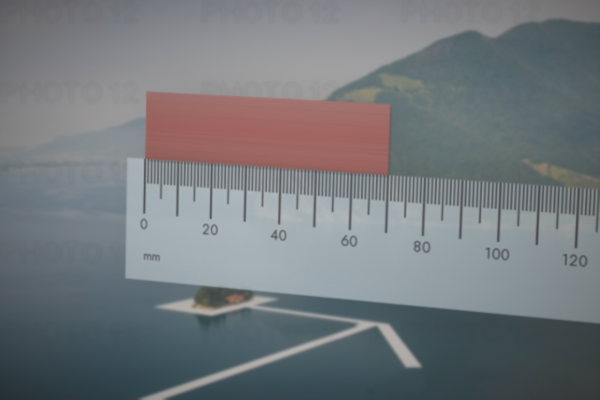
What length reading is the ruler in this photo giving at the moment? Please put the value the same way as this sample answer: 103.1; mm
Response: 70; mm
